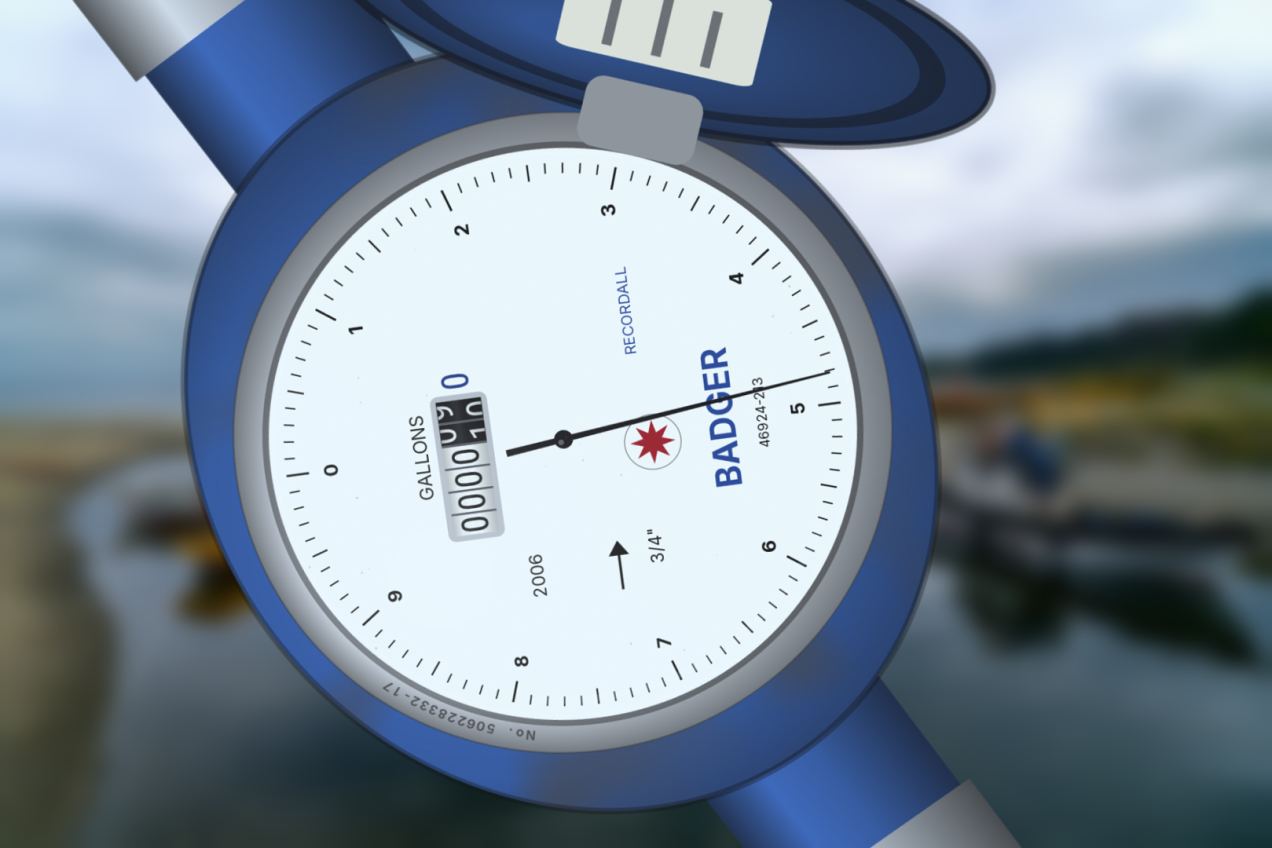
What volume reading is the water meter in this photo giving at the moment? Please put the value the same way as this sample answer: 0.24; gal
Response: 94.8; gal
